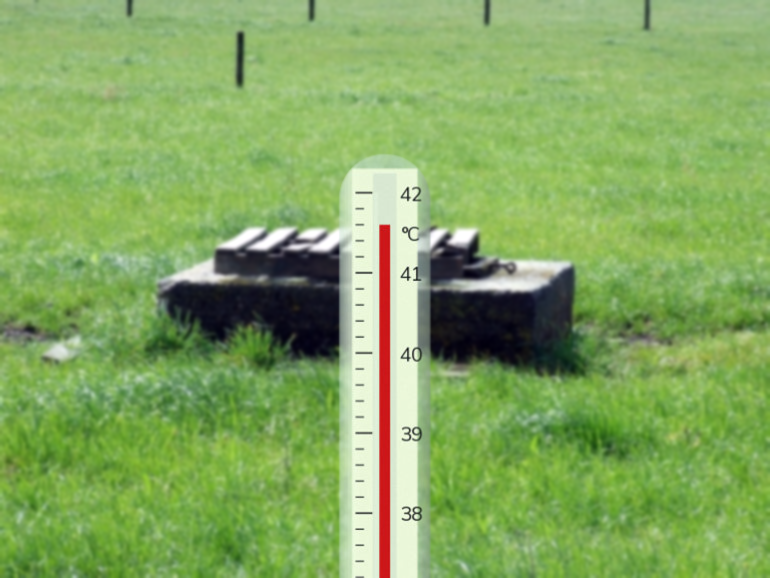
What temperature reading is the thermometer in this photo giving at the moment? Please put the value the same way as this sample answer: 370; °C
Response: 41.6; °C
